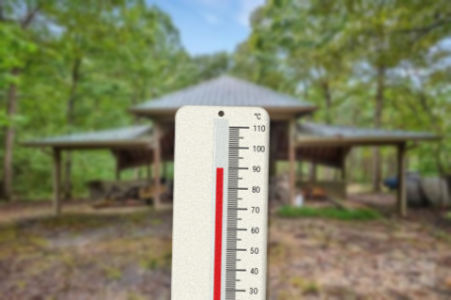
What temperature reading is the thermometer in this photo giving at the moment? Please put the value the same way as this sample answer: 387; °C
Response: 90; °C
